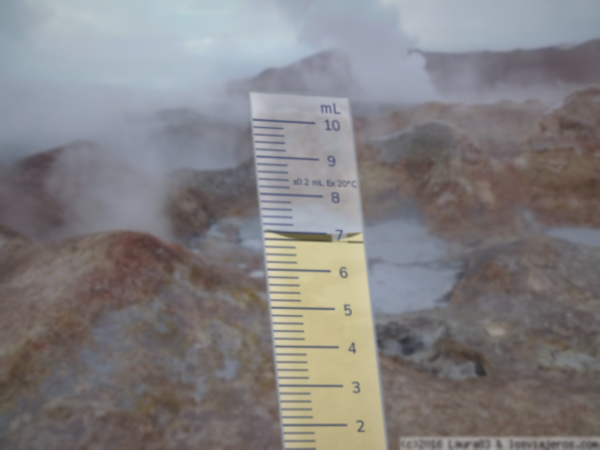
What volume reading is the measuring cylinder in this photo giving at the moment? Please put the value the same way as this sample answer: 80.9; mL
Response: 6.8; mL
